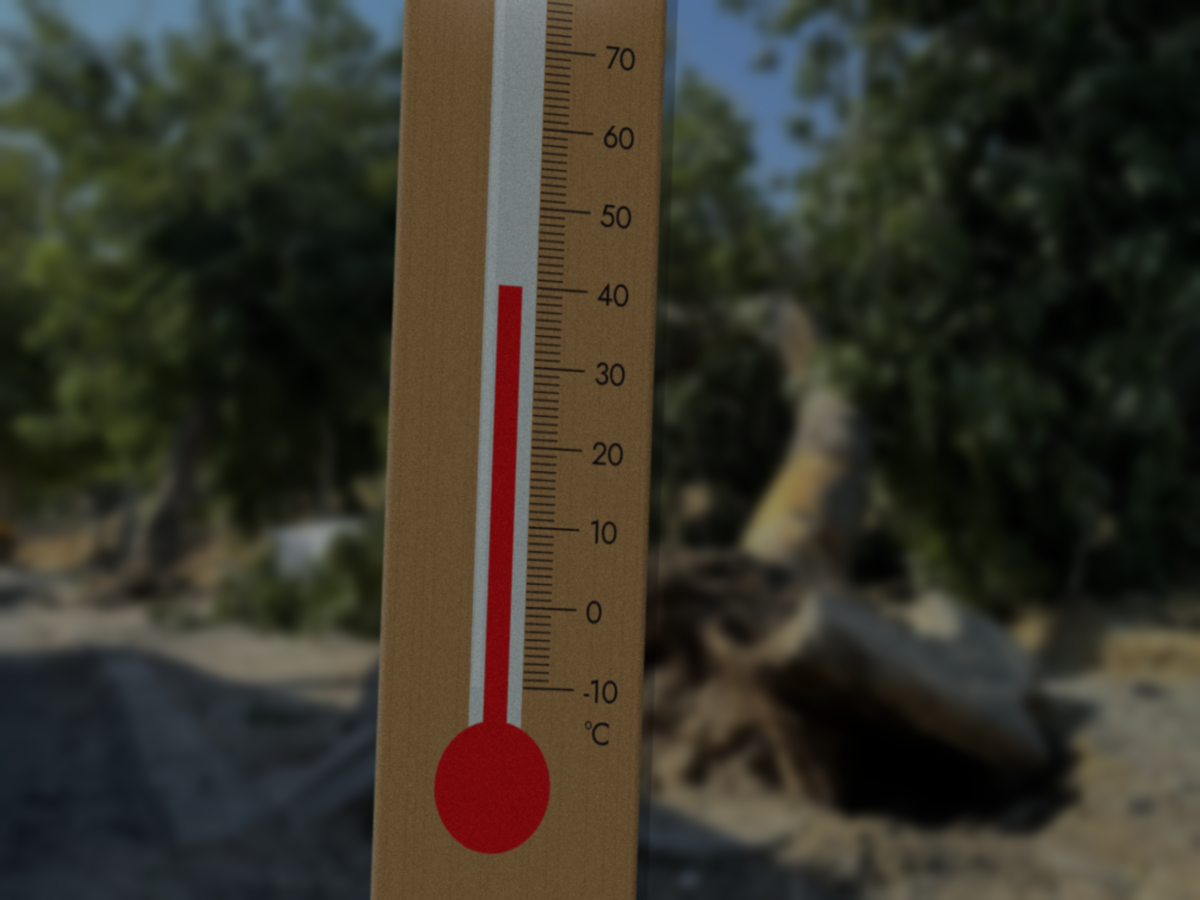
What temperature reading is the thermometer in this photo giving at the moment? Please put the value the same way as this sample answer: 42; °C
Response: 40; °C
